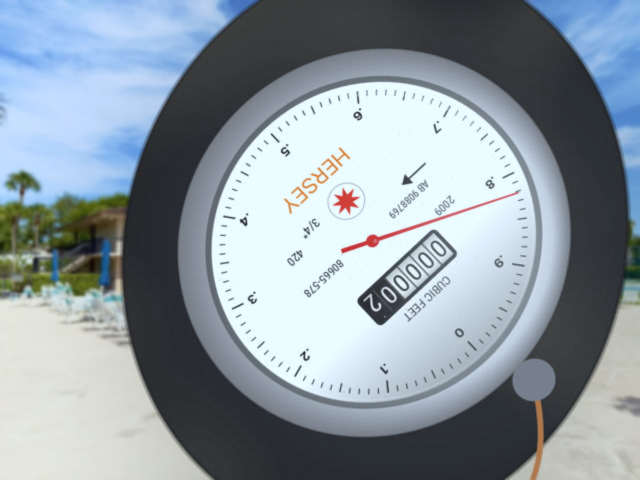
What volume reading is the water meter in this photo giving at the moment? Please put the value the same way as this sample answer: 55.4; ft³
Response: 1.82; ft³
